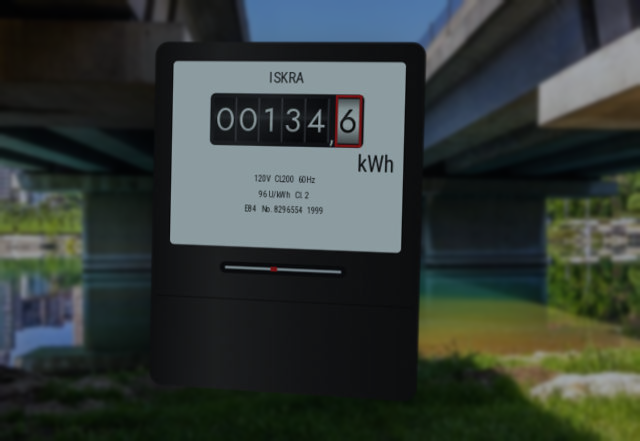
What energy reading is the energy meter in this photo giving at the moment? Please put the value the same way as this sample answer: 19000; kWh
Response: 134.6; kWh
